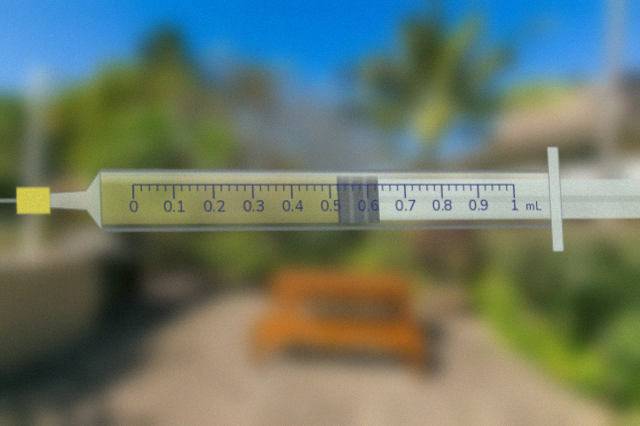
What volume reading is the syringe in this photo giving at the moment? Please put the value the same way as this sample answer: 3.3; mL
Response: 0.52; mL
